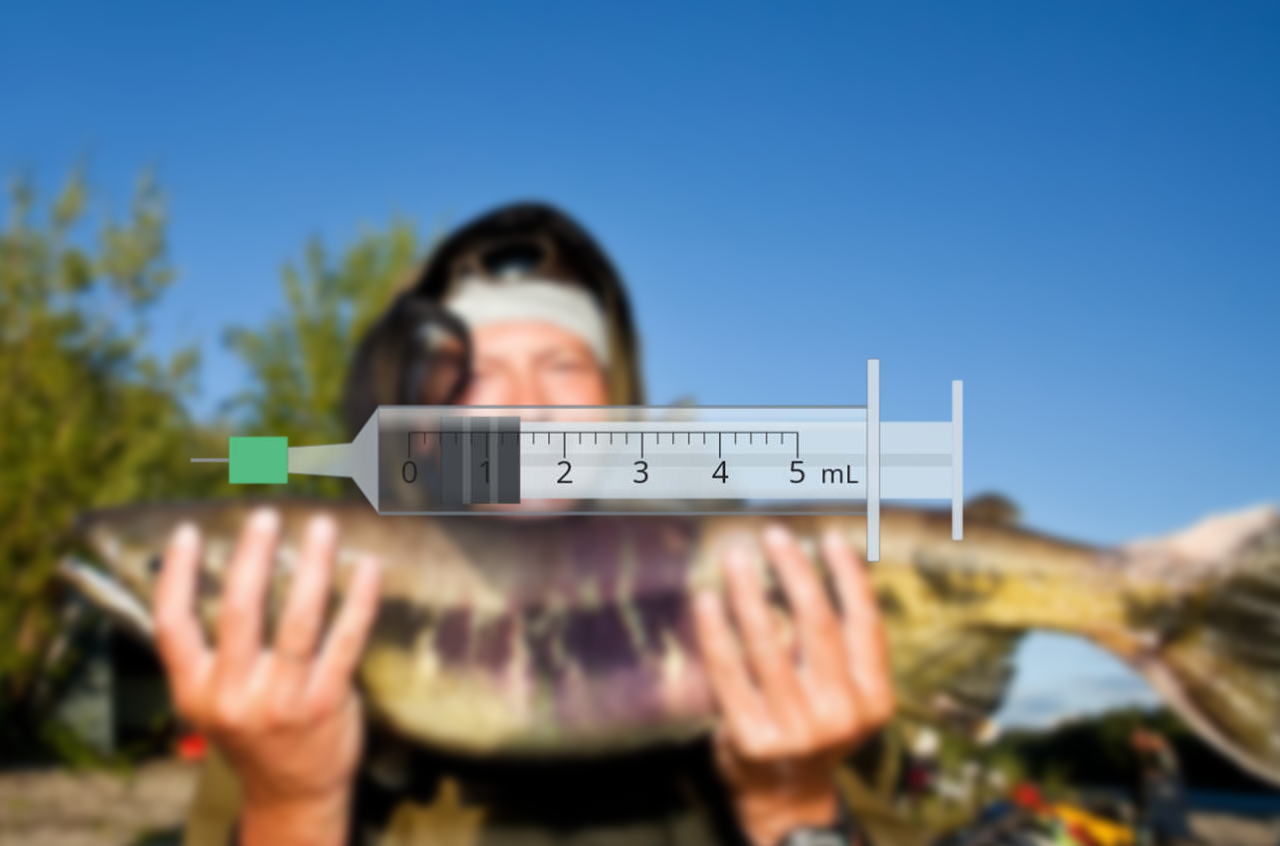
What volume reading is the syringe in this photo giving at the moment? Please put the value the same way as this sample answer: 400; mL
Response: 0.4; mL
